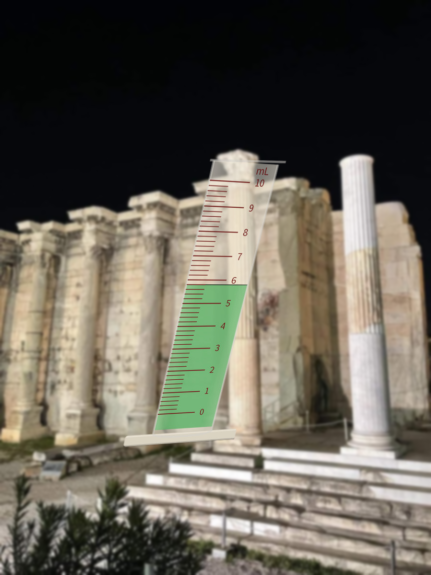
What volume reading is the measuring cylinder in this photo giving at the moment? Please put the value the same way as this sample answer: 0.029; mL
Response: 5.8; mL
